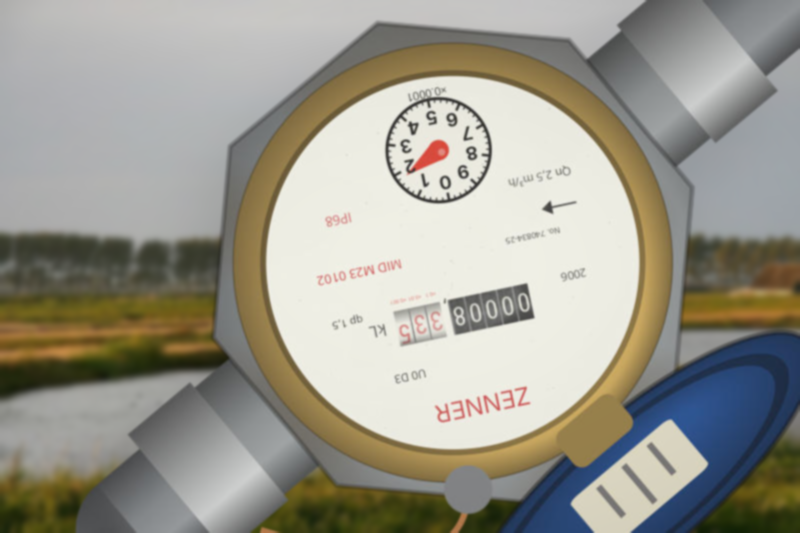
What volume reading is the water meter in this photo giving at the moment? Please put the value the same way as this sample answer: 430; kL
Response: 8.3351; kL
